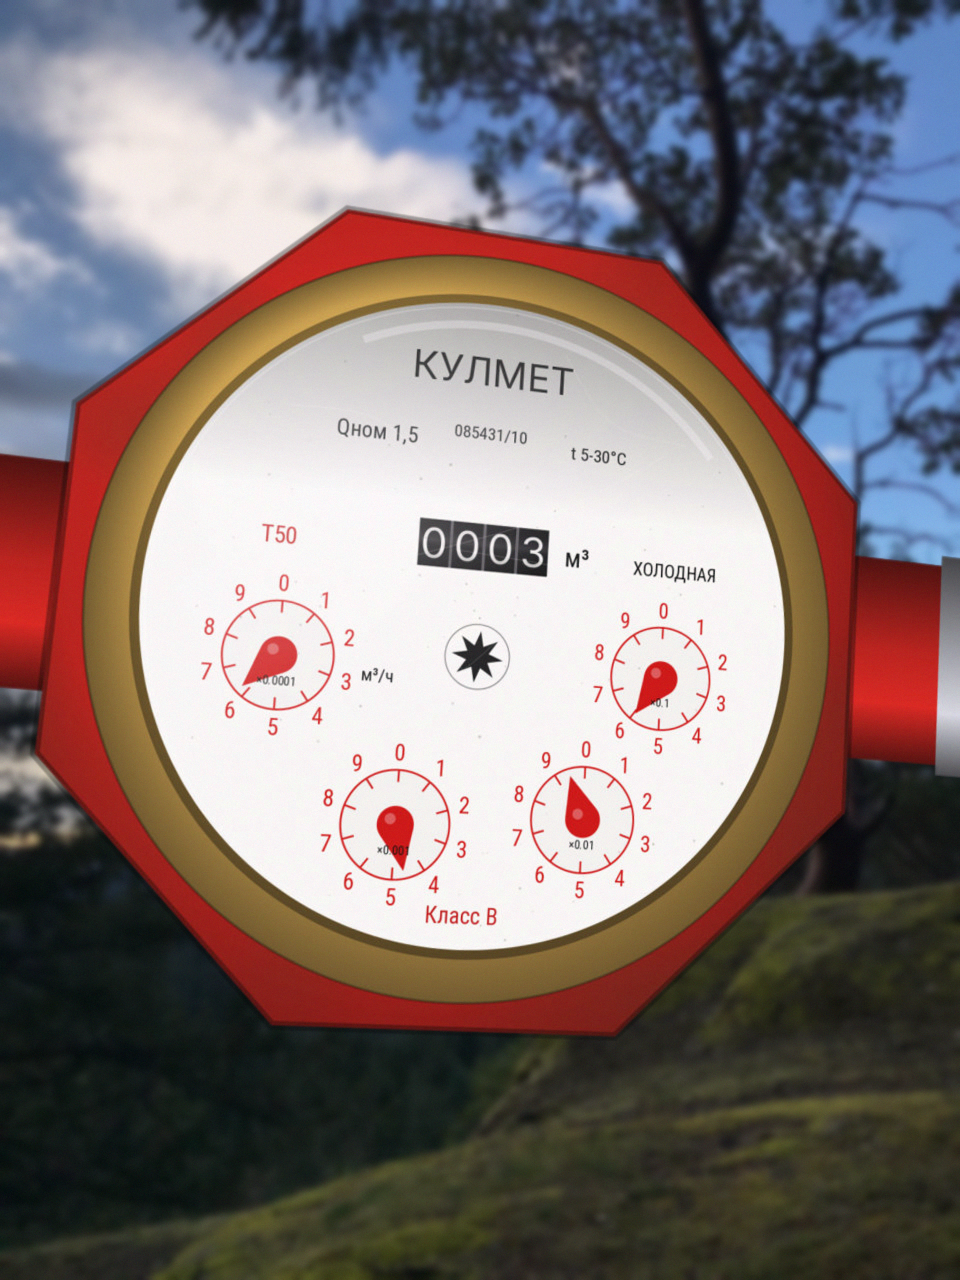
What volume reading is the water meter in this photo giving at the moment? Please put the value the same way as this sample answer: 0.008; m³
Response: 3.5946; m³
